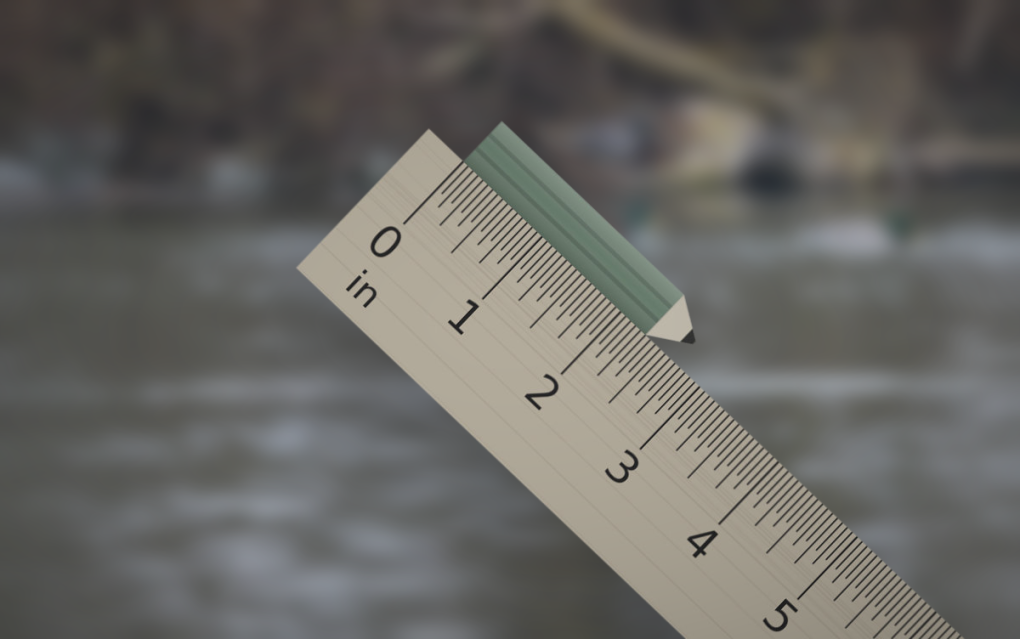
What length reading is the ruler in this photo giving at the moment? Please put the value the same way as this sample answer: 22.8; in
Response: 2.6875; in
